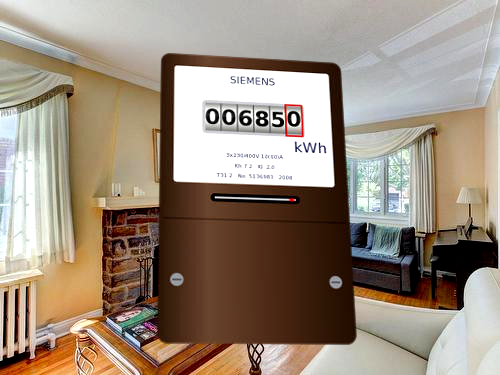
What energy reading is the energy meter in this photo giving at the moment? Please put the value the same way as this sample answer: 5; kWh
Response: 685.0; kWh
